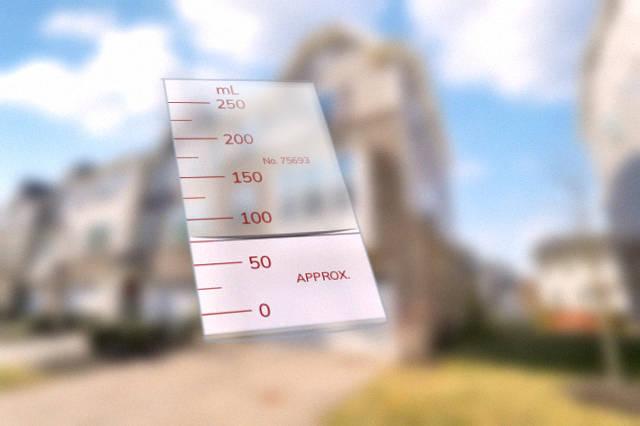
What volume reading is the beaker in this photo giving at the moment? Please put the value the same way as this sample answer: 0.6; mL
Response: 75; mL
